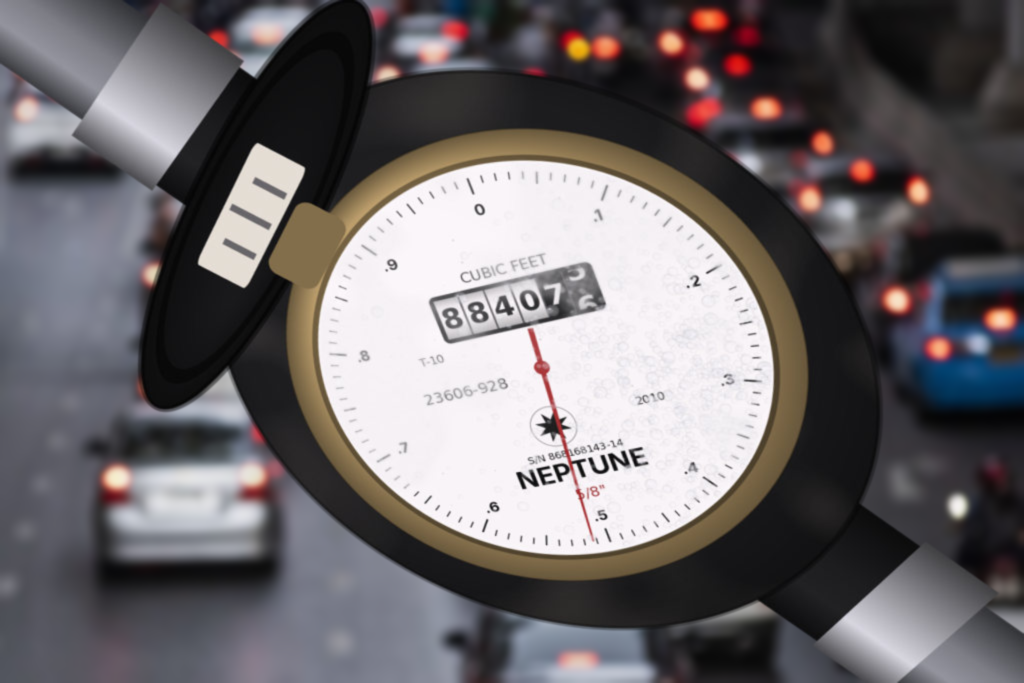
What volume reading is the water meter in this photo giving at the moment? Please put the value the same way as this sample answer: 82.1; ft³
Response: 884075.51; ft³
